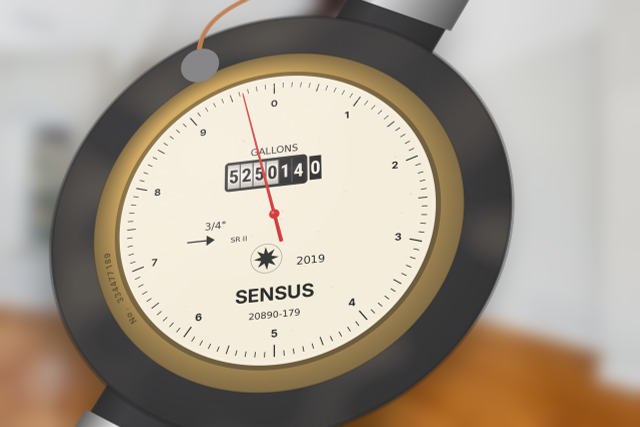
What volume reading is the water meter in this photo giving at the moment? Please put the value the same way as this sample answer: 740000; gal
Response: 5250139.6; gal
